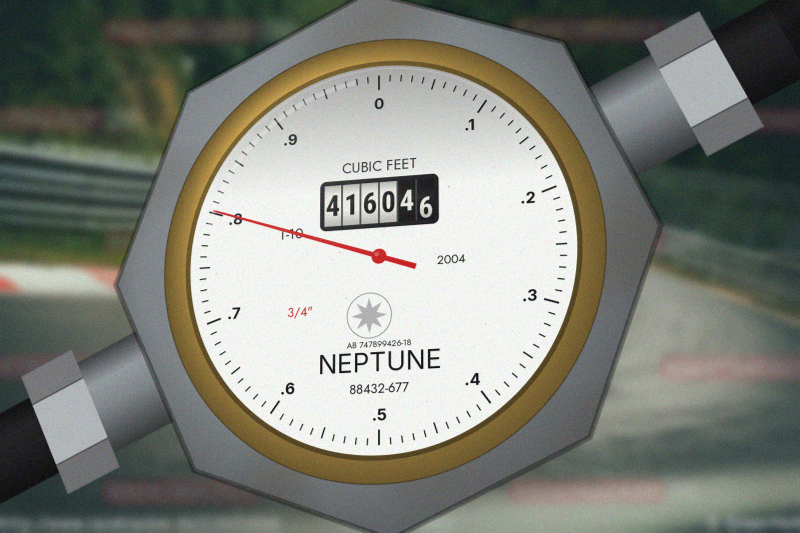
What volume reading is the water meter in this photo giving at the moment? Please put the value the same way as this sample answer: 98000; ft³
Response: 416045.80; ft³
